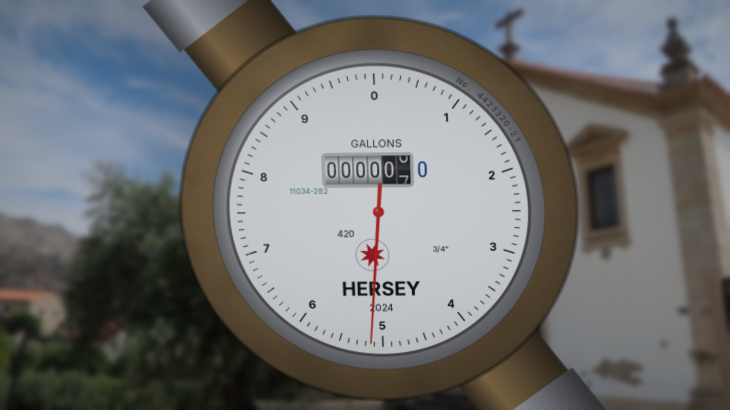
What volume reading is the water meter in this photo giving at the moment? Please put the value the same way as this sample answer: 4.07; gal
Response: 65.1; gal
